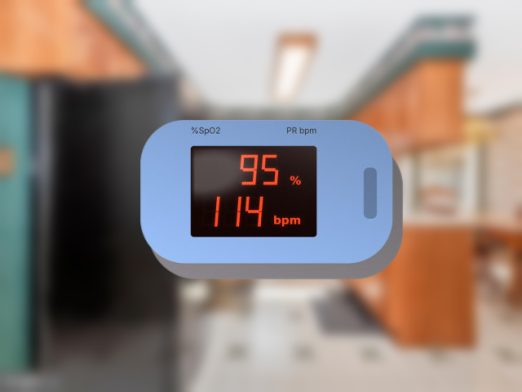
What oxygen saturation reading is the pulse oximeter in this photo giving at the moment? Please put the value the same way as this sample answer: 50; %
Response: 95; %
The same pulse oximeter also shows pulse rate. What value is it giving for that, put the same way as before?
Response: 114; bpm
